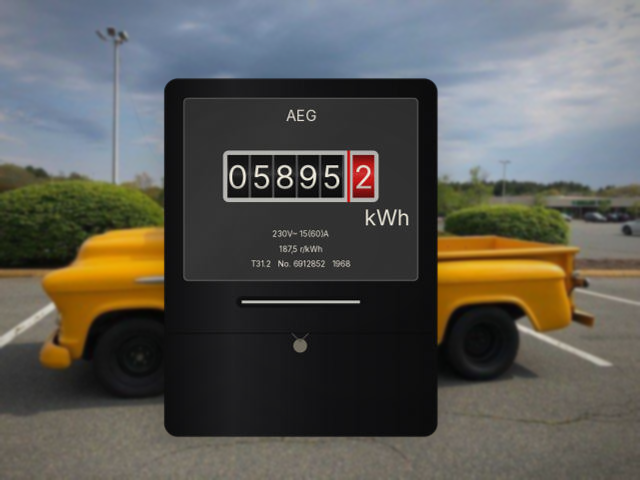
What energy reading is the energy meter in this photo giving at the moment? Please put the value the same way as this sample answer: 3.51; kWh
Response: 5895.2; kWh
